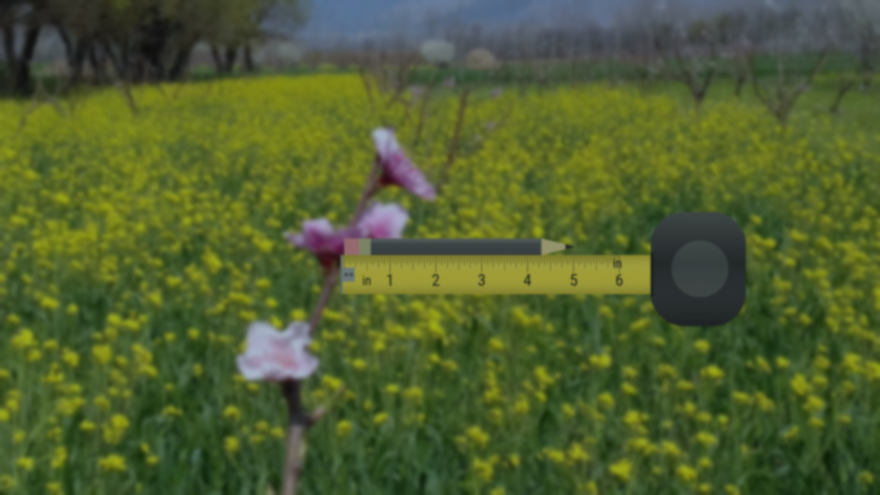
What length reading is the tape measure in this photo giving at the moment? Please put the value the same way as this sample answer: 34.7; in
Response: 5; in
